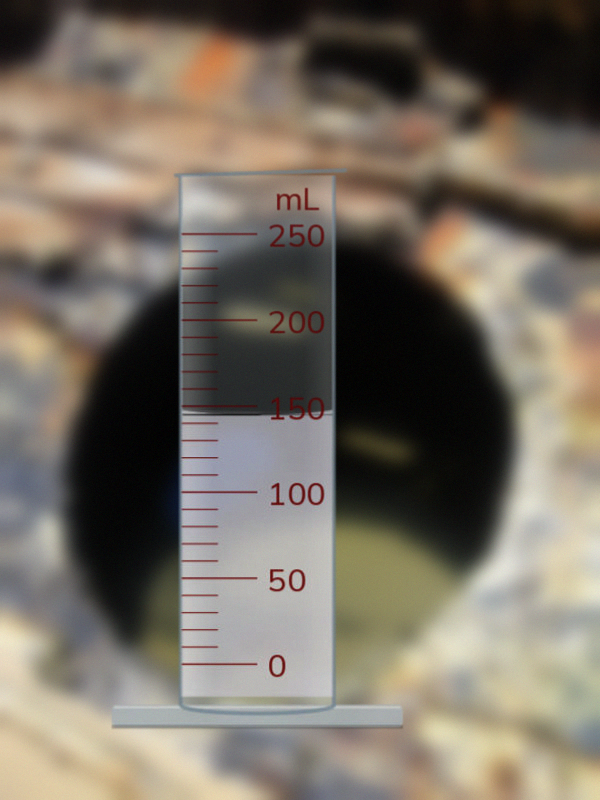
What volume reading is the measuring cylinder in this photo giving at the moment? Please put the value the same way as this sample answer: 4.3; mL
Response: 145; mL
